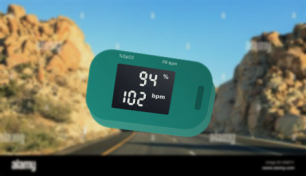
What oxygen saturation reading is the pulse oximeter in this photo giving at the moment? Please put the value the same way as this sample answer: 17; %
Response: 94; %
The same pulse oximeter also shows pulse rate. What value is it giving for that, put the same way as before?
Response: 102; bpm
